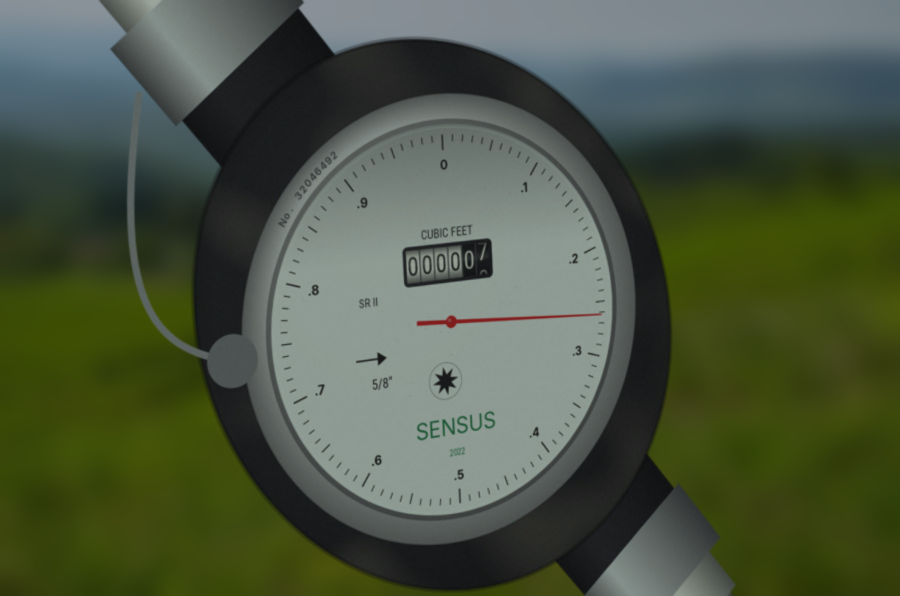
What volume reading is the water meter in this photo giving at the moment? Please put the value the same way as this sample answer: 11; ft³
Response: 7.26; ft³
